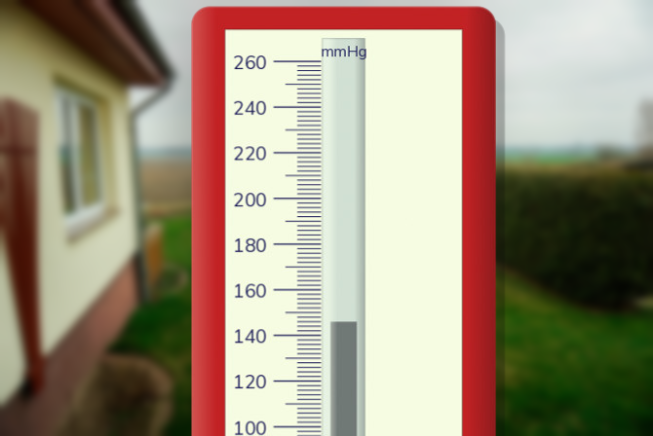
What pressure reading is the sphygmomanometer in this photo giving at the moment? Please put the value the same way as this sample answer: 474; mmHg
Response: 146; mmHg
